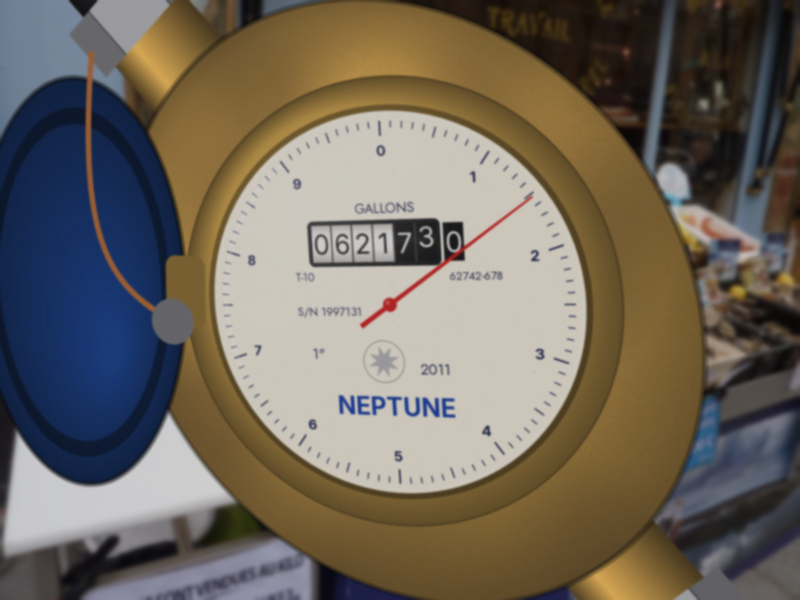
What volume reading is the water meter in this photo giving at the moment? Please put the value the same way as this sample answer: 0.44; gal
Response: 621731.5; gal
